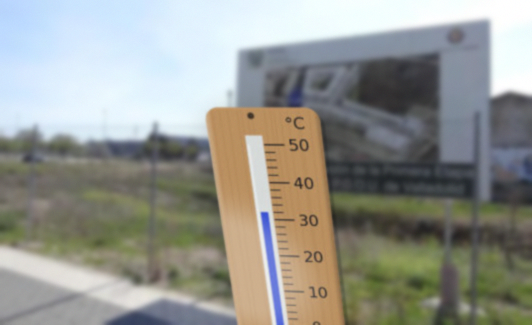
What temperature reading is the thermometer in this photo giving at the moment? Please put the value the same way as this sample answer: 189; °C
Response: 32; °C
